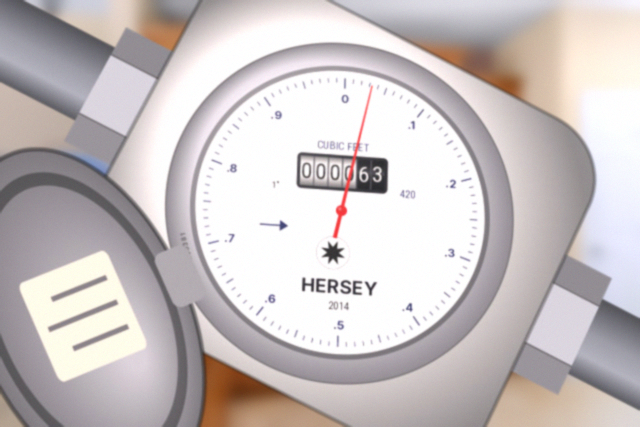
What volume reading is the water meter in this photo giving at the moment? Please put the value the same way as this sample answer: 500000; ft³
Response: 63.03; ft³
